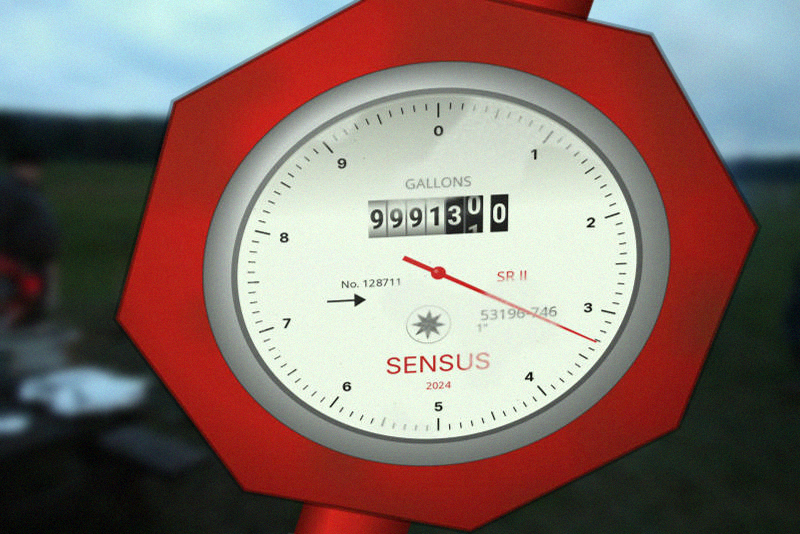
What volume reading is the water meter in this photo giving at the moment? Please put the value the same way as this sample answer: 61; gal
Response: 9991303.3; gal
